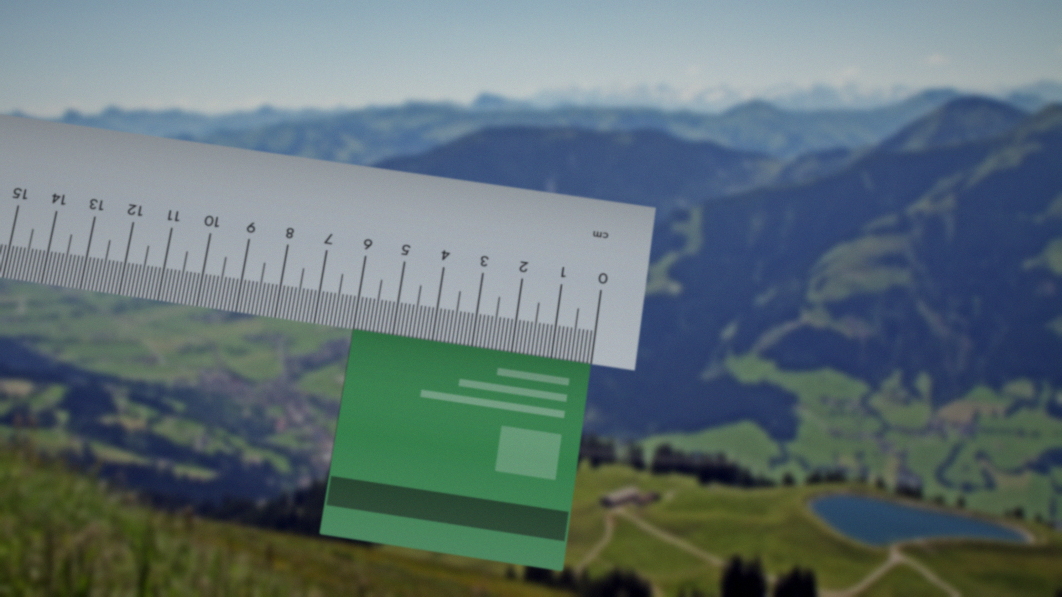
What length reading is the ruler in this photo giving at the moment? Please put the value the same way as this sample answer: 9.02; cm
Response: 6; cm
